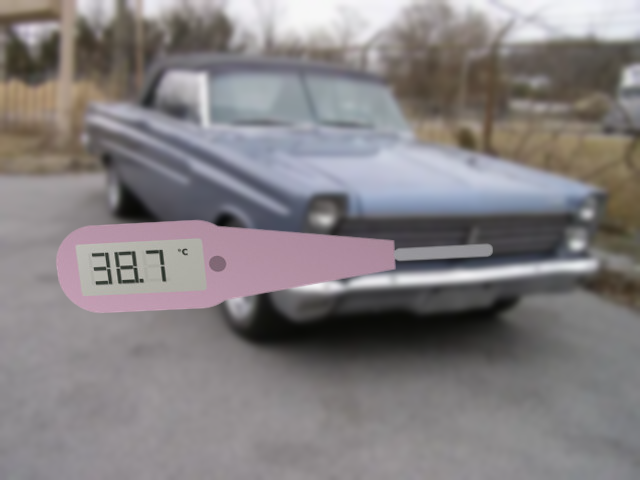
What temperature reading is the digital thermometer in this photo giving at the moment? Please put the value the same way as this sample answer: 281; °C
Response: 38.7; °C
